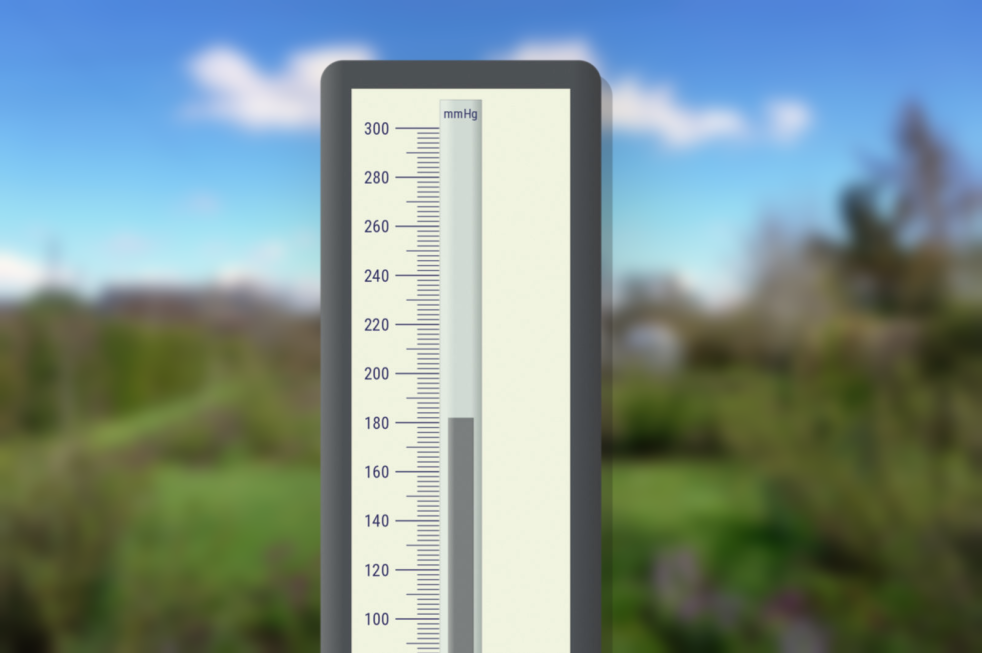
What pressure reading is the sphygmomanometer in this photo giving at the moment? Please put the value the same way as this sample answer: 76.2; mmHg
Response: 182; mmHg
